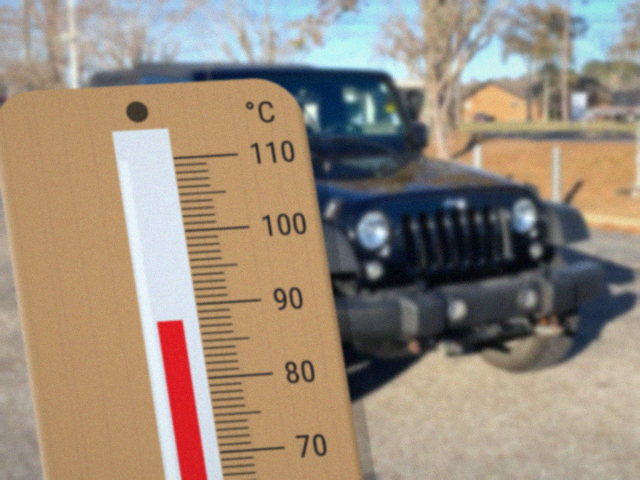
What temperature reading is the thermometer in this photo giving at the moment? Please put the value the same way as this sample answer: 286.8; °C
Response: 88; °C
